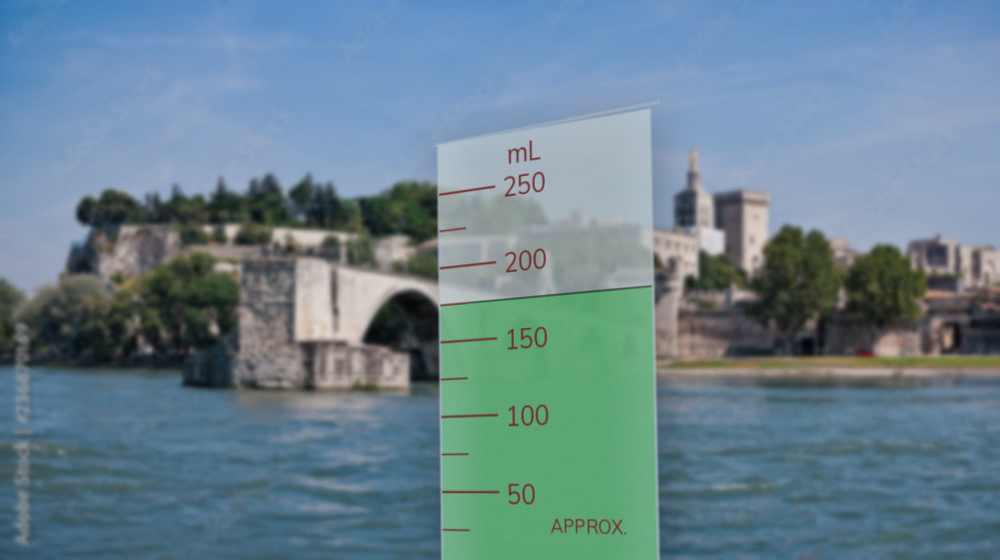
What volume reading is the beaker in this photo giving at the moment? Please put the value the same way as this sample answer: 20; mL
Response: 175; mL
